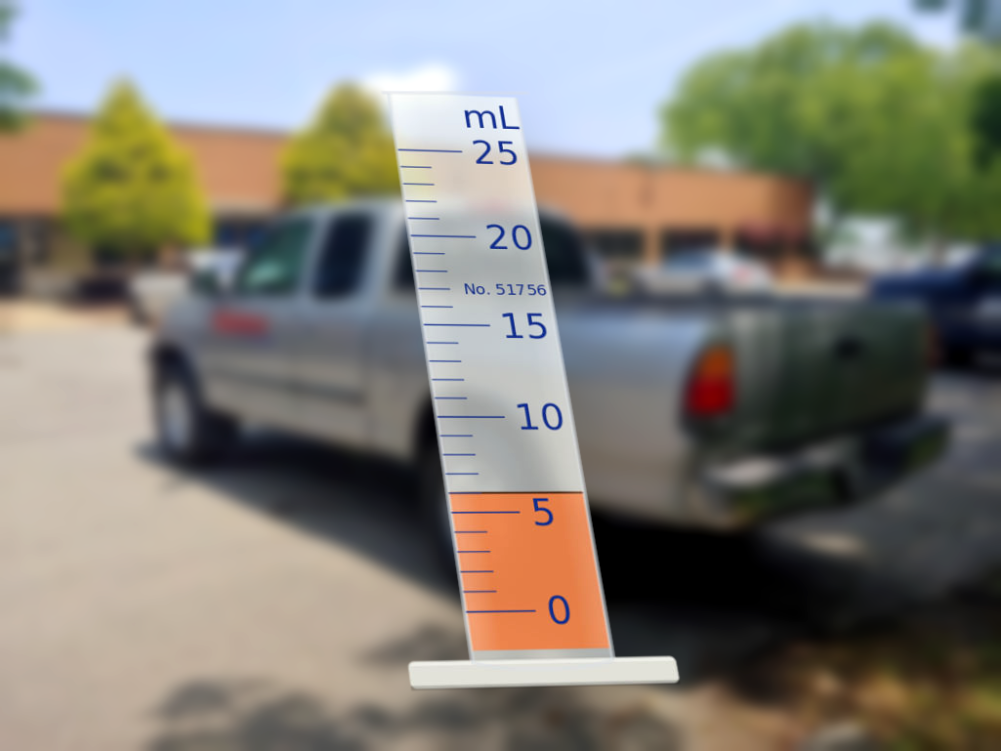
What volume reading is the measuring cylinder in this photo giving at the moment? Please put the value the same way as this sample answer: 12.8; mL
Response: 6; mL
